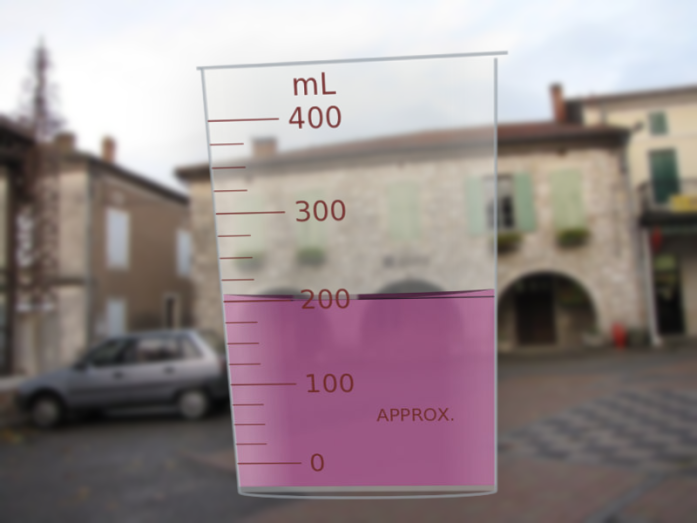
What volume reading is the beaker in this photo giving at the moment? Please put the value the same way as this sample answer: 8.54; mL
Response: 200; mL
